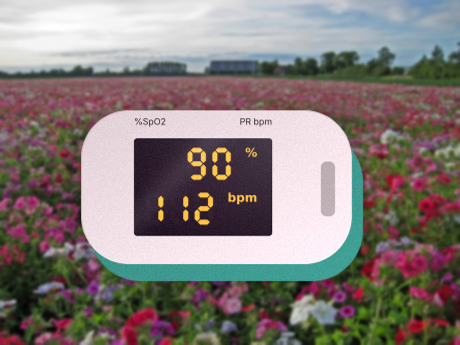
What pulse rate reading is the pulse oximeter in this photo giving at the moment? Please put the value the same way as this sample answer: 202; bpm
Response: 112; bpm
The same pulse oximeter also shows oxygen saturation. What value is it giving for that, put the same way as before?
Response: 90; %
